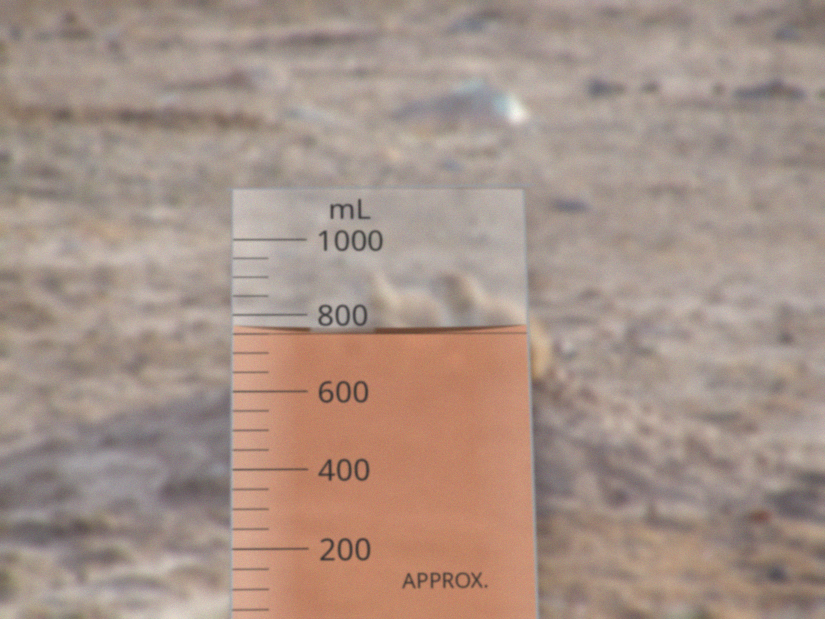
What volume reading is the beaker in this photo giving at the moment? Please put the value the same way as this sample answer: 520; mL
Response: 750; mL
